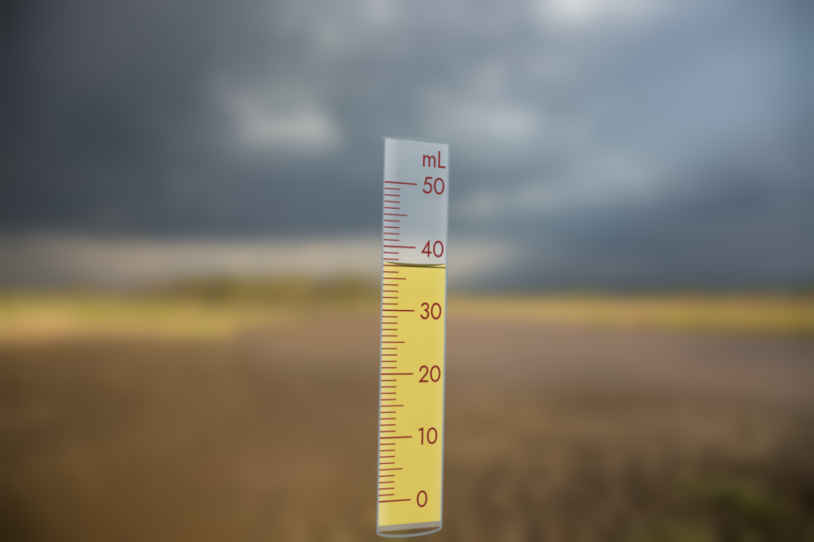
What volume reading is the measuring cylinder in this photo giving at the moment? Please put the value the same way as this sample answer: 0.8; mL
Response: 37; mL
